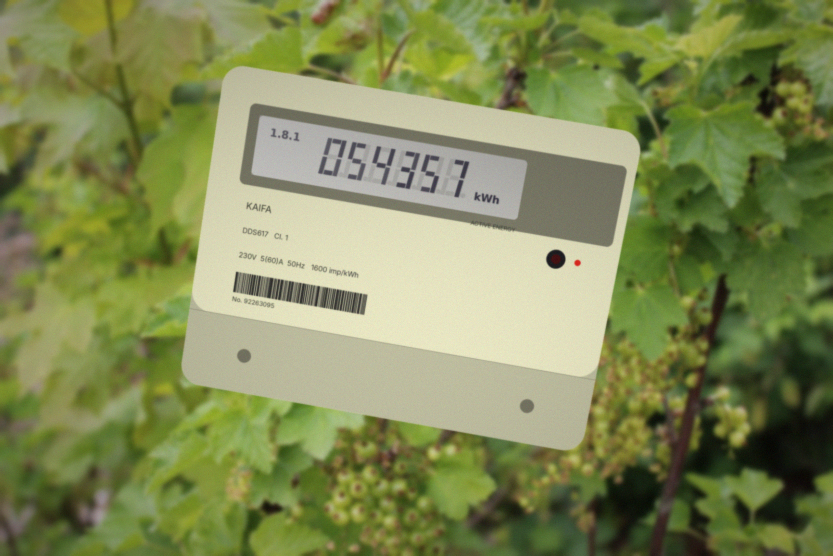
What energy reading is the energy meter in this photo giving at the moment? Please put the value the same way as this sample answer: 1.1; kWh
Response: 54357; kWh
